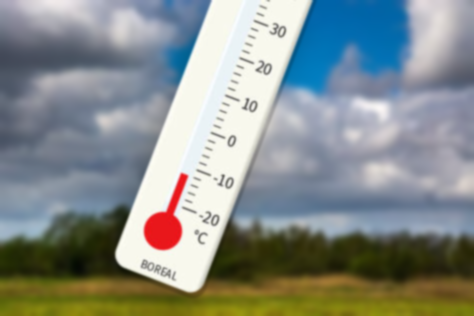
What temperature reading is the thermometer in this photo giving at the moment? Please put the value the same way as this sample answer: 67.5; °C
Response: -12; °C
